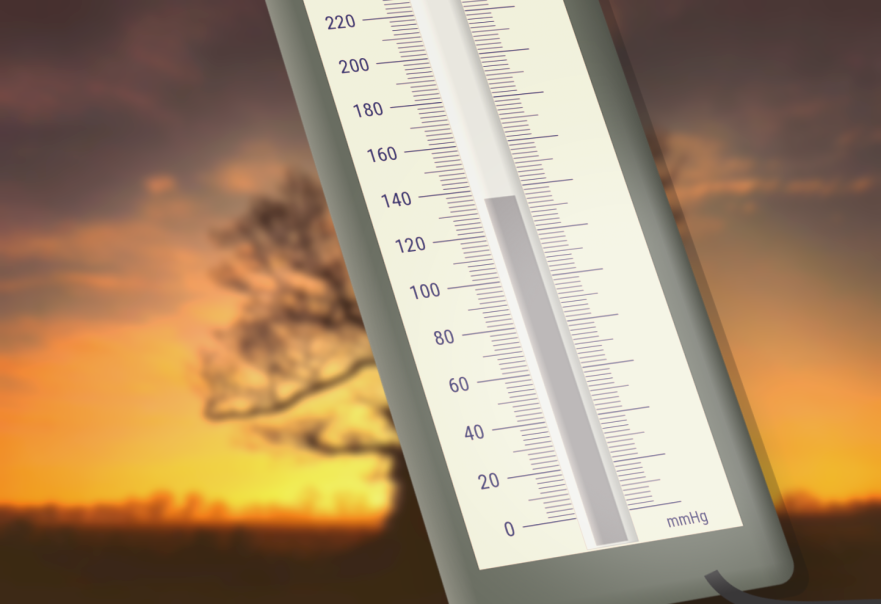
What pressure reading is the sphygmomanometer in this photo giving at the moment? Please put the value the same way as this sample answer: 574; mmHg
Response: 136; mmHg
